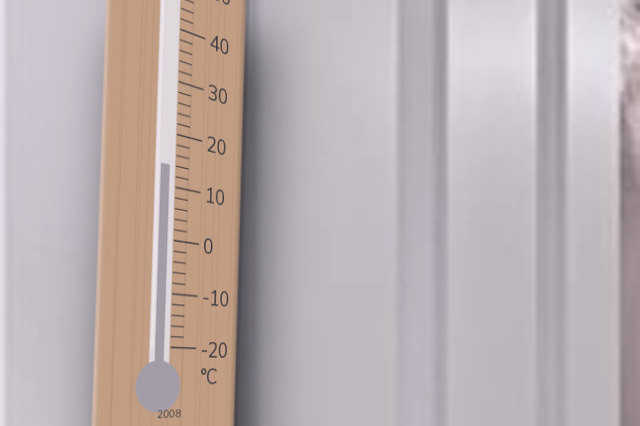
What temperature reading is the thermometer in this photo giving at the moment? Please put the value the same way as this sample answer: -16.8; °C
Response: 14; °C
